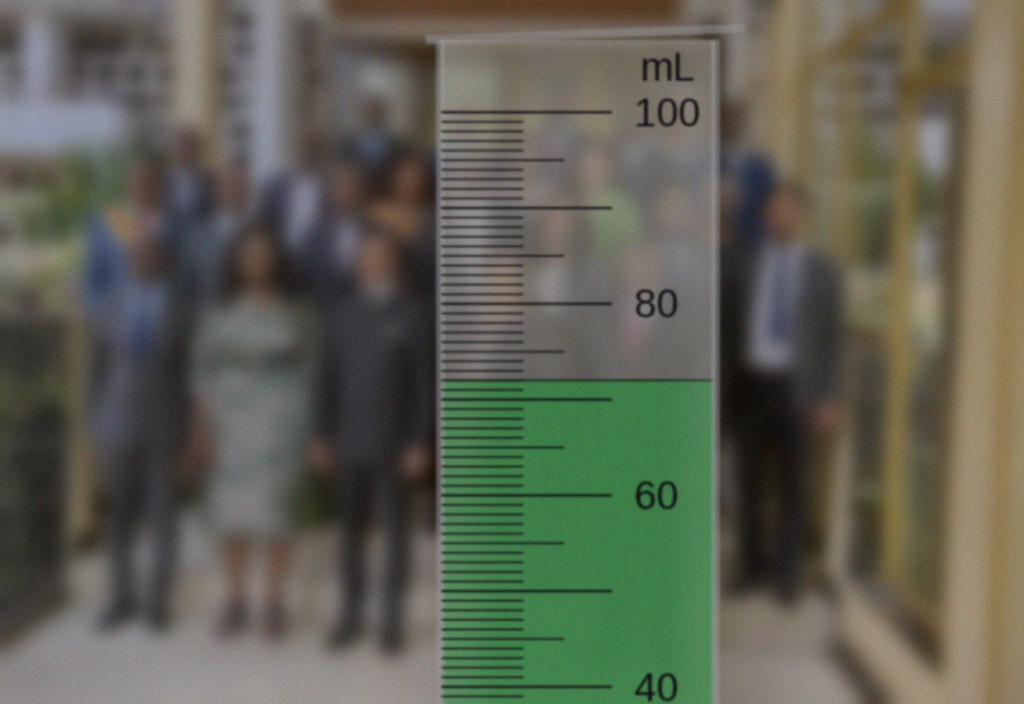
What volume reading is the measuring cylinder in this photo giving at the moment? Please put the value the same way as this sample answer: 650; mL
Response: 72; mL
